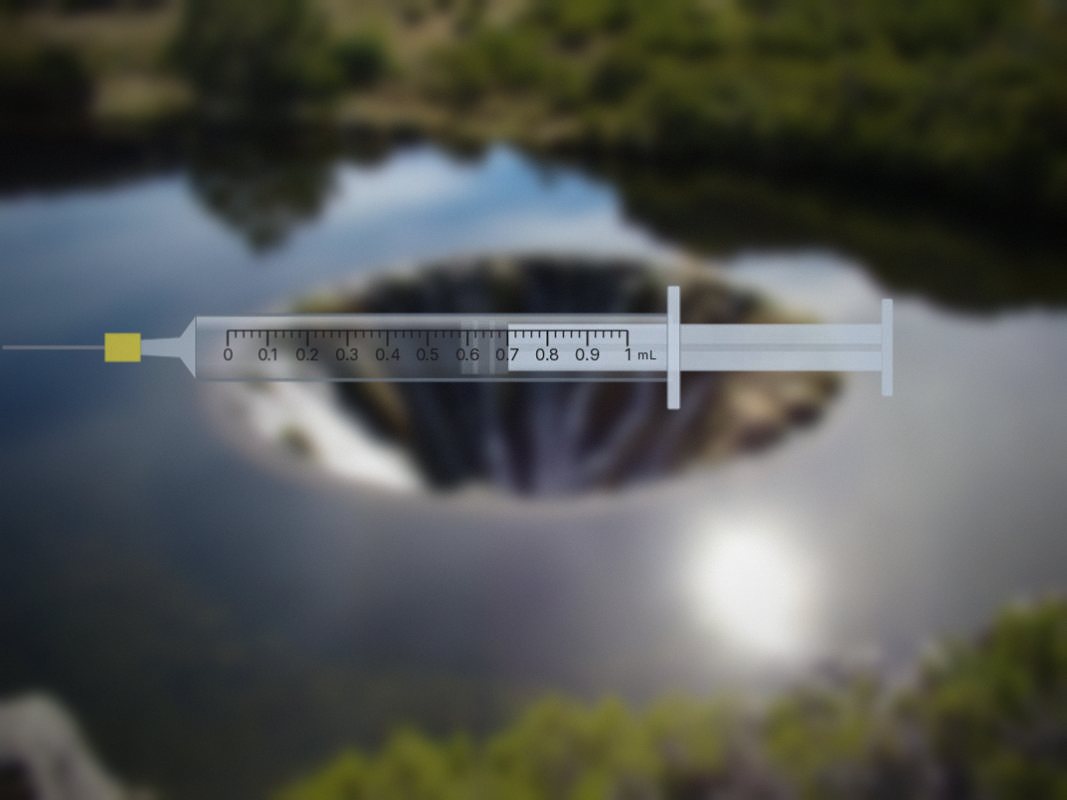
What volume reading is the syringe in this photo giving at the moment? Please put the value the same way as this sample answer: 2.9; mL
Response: 0.58; mL
